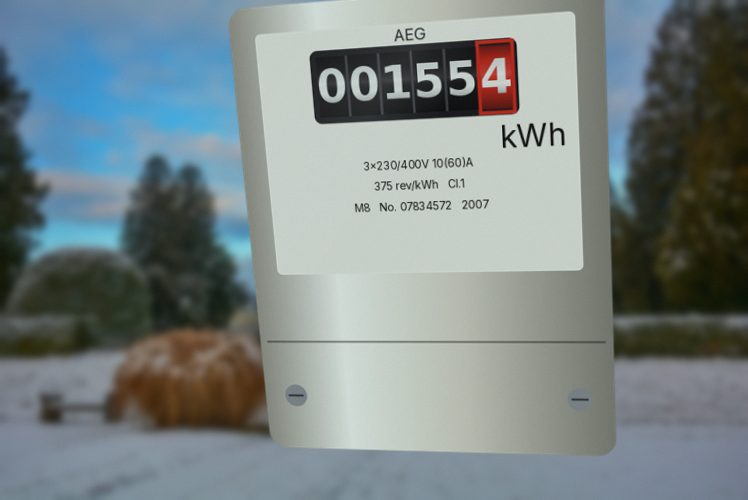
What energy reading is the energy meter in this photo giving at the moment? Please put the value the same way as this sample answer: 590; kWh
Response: 155.4; kWh
